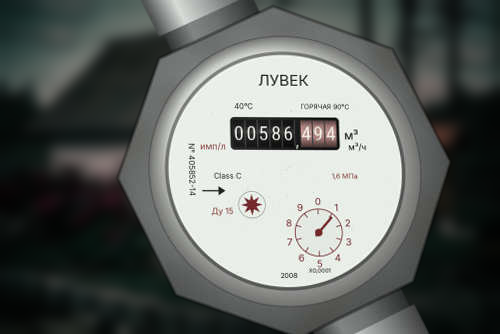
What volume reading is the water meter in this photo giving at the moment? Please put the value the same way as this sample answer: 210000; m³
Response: 586.4941; m³
